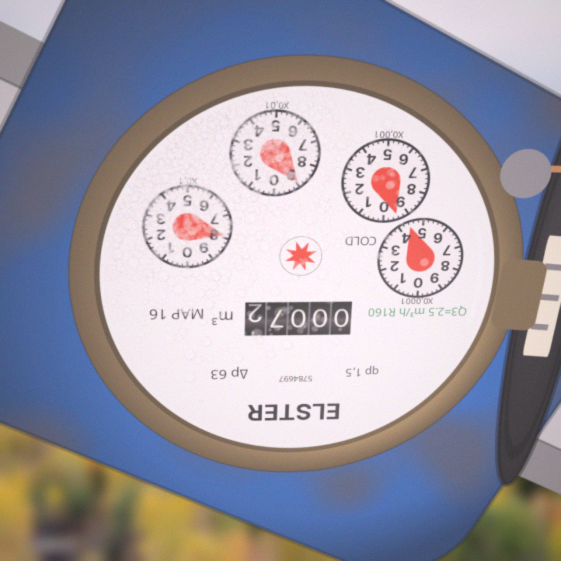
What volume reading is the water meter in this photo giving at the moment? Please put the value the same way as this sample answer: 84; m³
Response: 71.7894; m³
